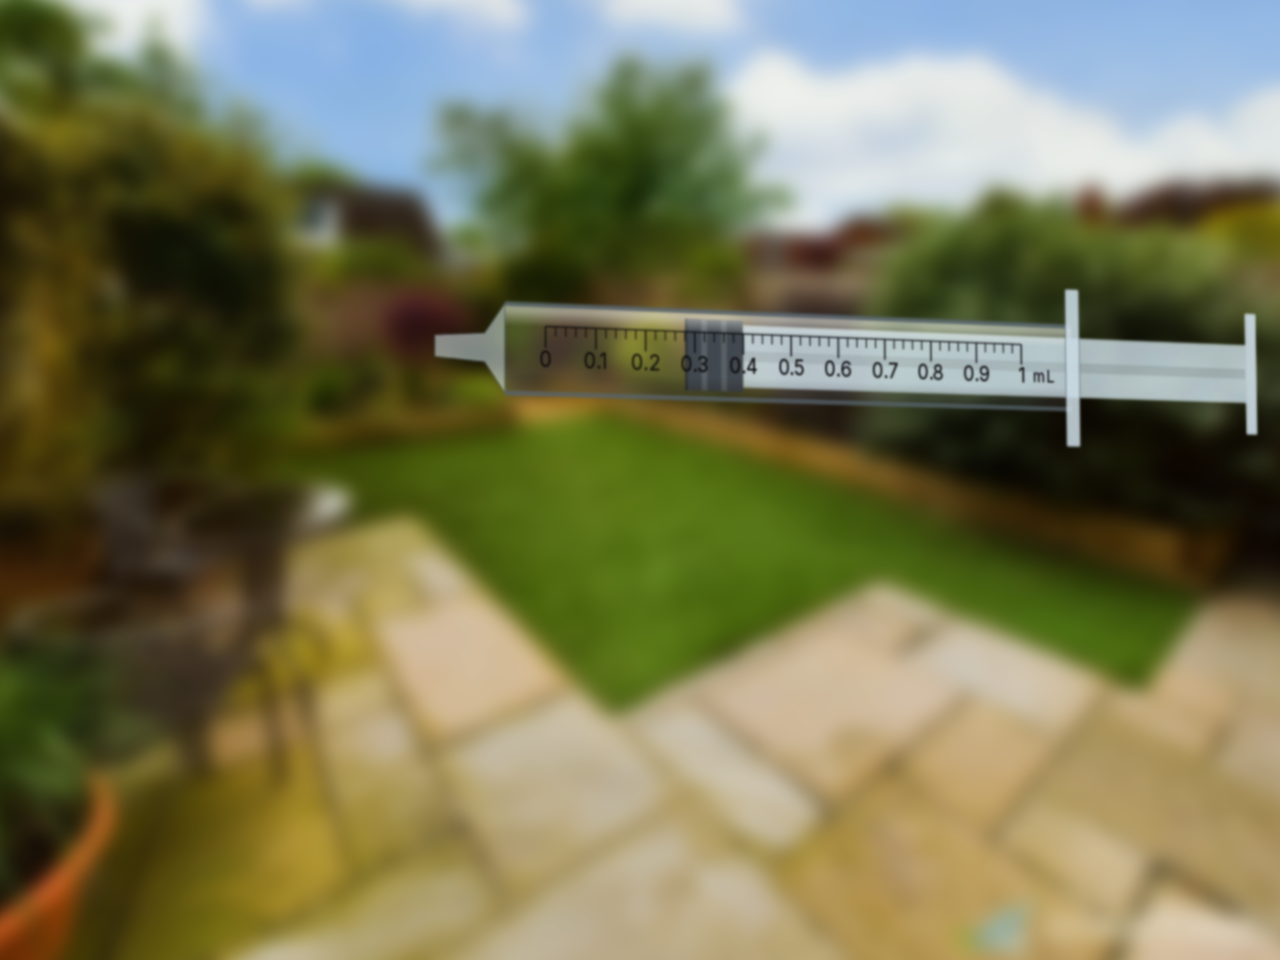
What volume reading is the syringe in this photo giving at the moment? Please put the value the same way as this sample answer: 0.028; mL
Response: 0.28; mL
